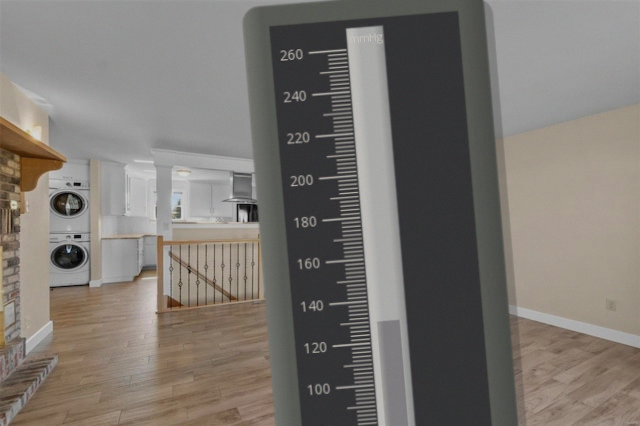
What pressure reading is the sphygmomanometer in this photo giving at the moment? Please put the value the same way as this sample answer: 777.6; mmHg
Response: 130; mmHg
